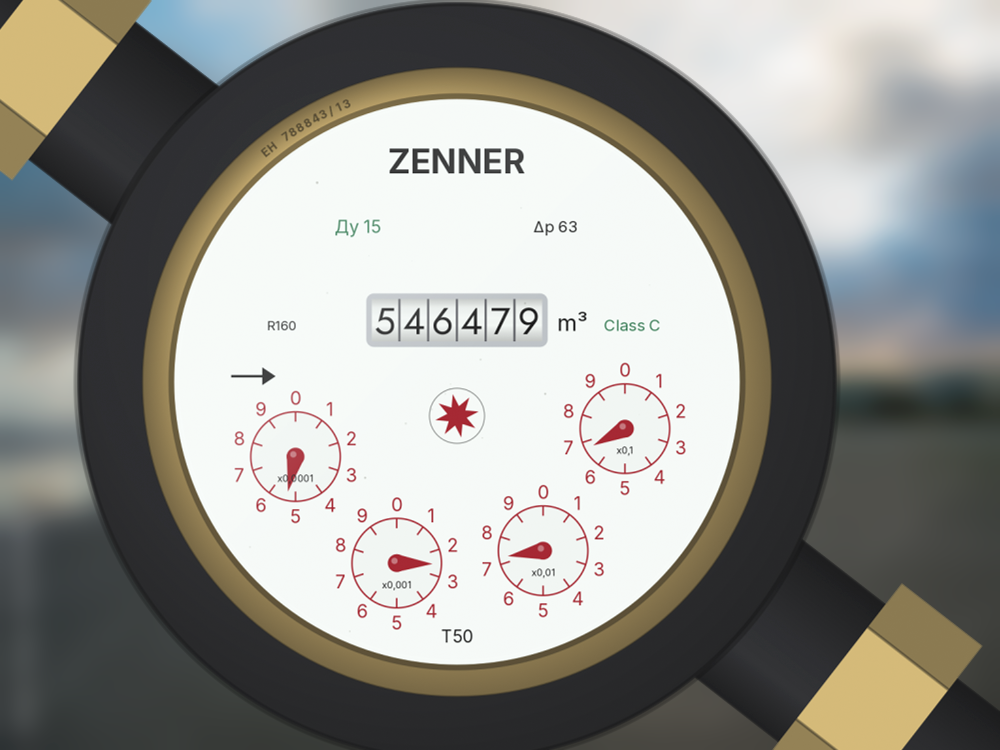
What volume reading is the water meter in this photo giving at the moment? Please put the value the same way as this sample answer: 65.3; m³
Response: 546479.6725; m³
